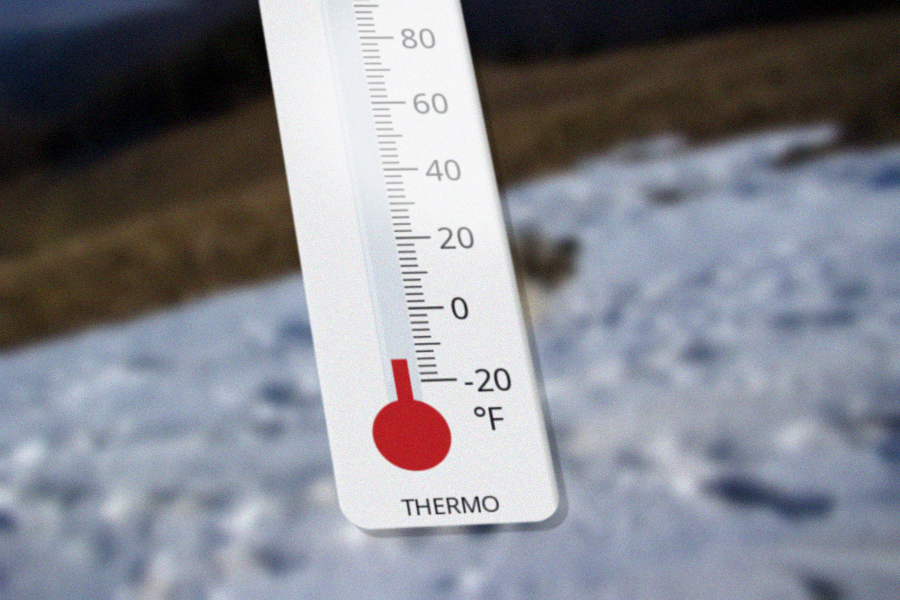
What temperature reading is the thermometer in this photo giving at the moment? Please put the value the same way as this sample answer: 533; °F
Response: -14; °F
